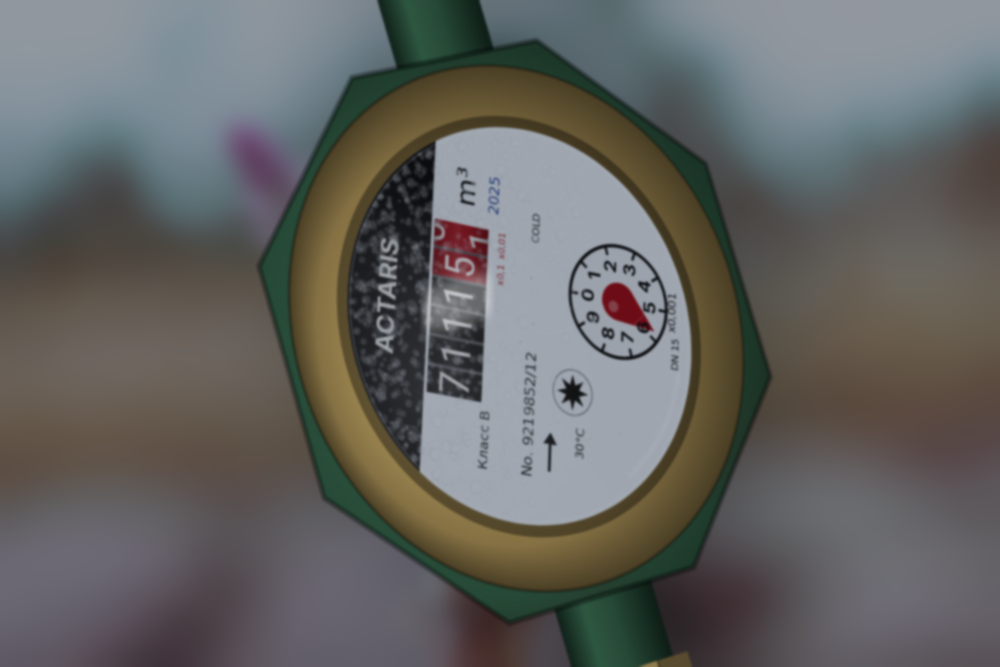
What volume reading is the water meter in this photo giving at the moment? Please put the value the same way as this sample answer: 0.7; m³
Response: 7111.505; m³
